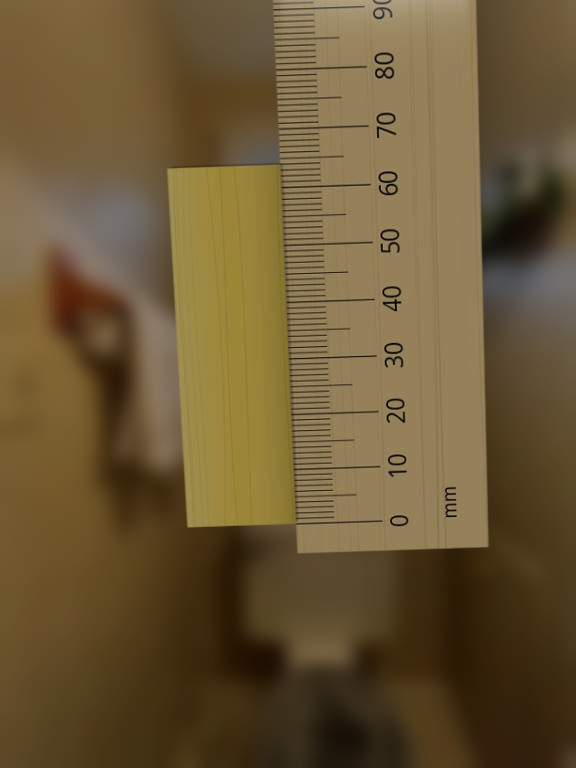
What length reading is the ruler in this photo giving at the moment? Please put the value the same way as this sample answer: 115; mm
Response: 64; mm
